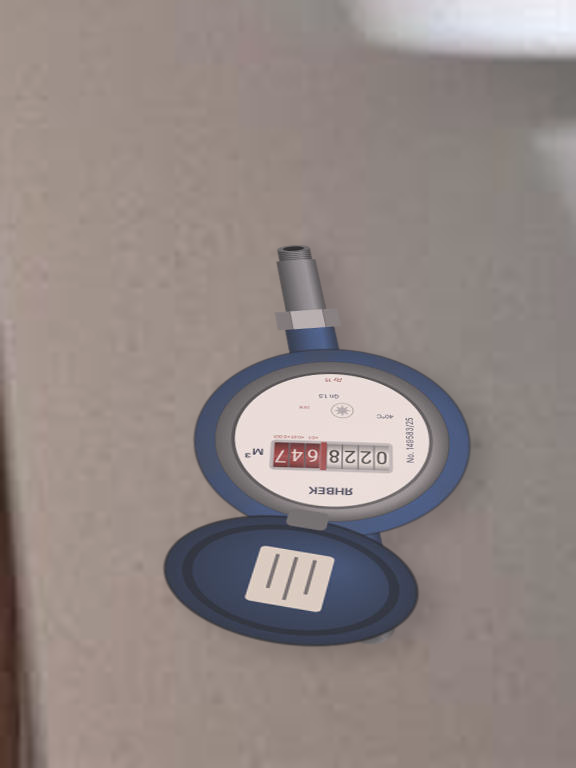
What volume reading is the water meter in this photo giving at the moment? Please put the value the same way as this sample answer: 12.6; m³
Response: 228.647; m³
